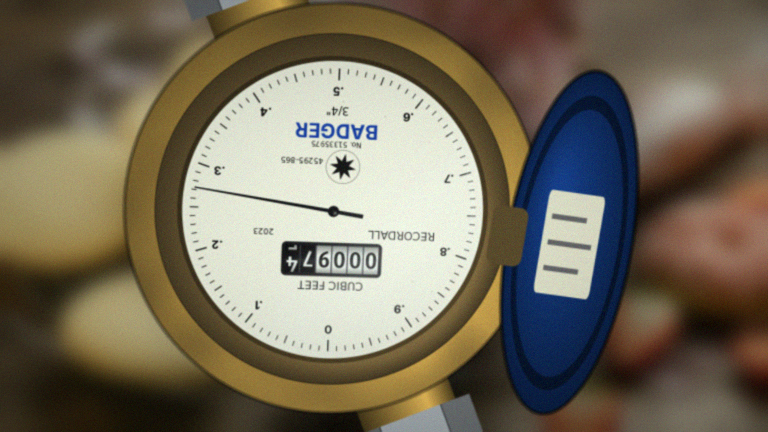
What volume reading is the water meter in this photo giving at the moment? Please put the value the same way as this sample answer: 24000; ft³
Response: 974.27; ft³
